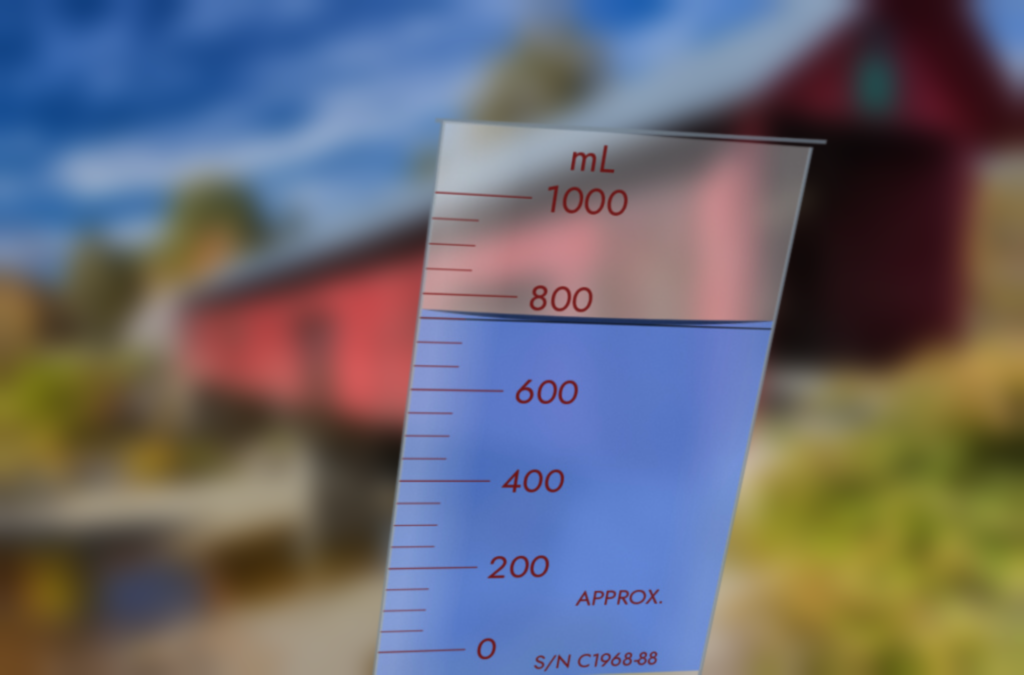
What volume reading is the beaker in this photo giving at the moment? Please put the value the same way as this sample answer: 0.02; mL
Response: 750; mL
